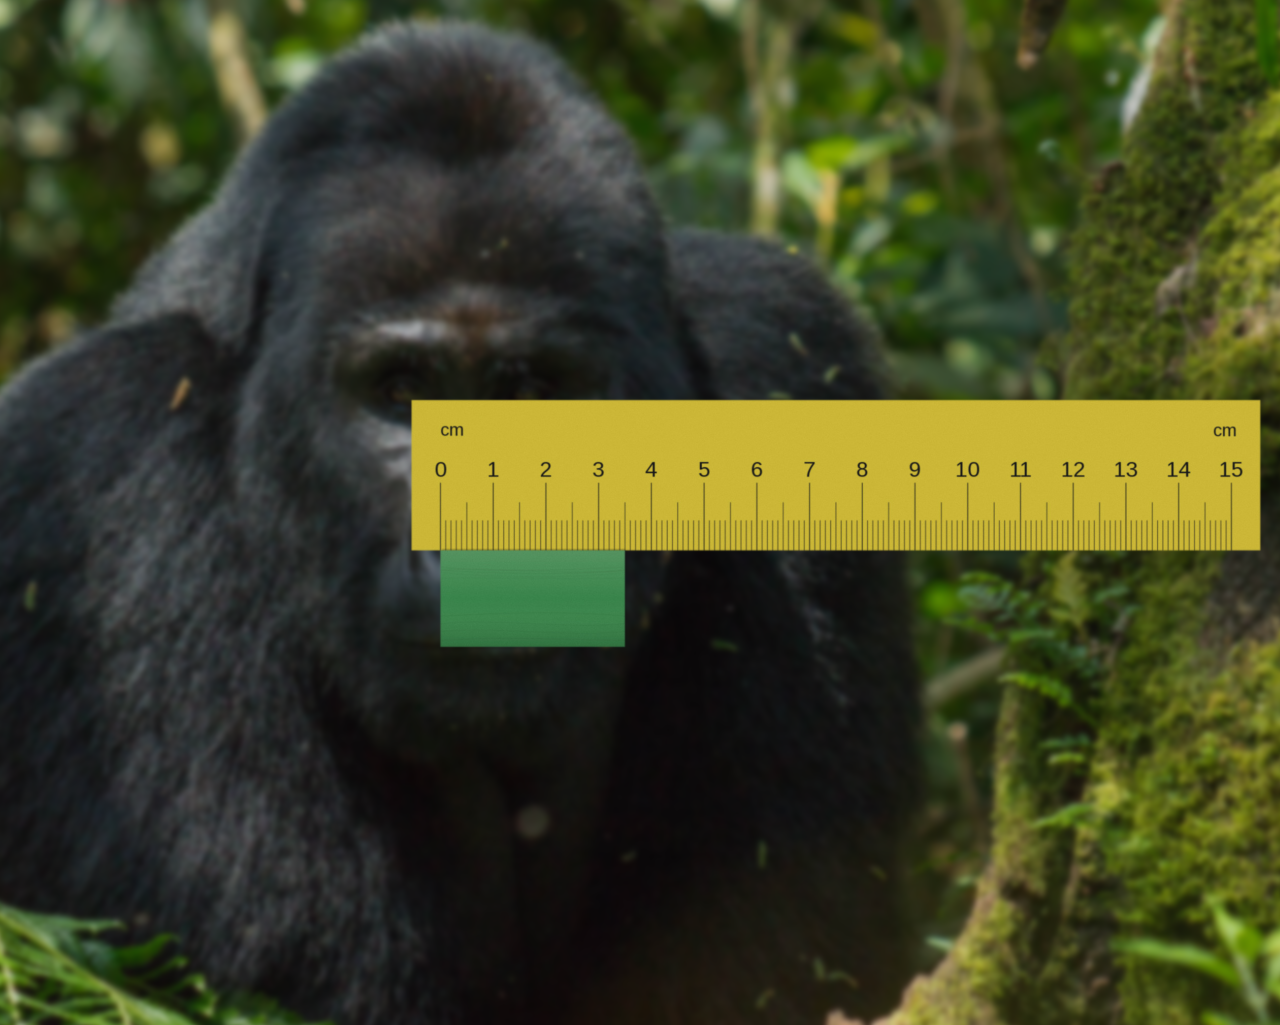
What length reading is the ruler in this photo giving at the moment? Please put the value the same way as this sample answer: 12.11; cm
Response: 3.5; cm
